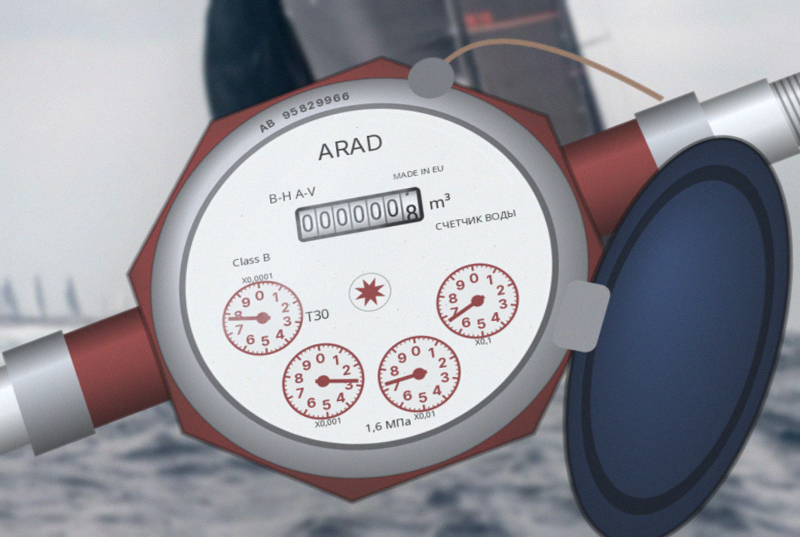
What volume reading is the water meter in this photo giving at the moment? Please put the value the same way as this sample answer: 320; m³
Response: 7.6727; m³
